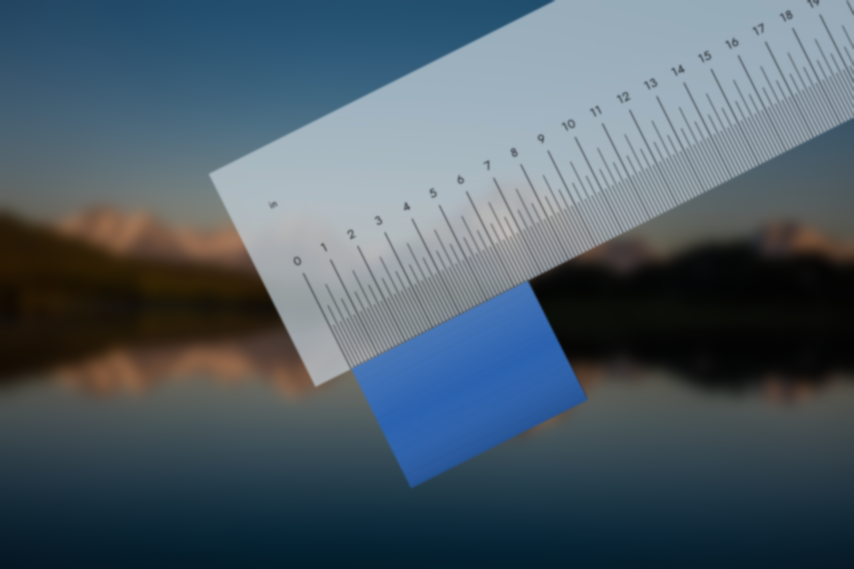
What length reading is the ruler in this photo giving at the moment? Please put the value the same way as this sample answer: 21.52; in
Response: 6.5; in
